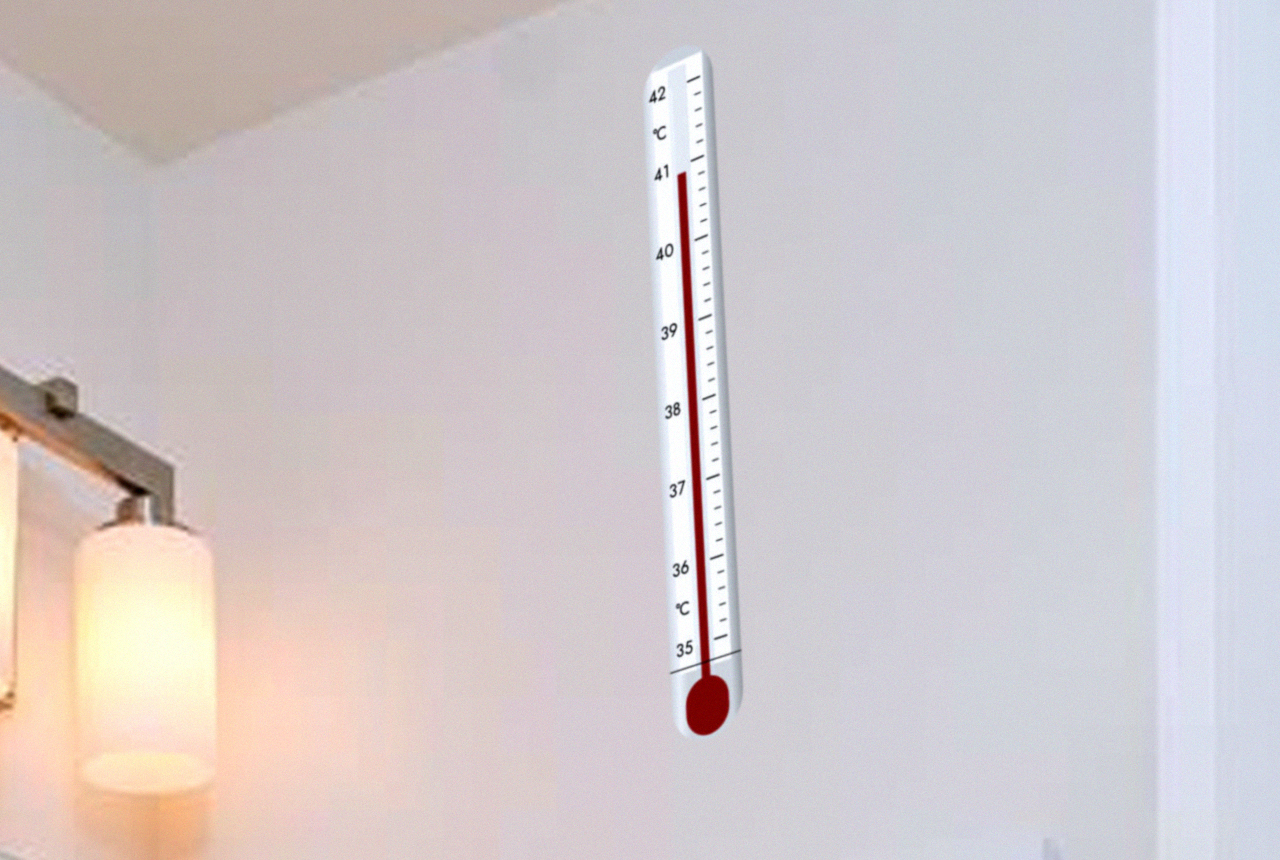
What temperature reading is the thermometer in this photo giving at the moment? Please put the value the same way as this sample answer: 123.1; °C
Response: 40.9; °C
